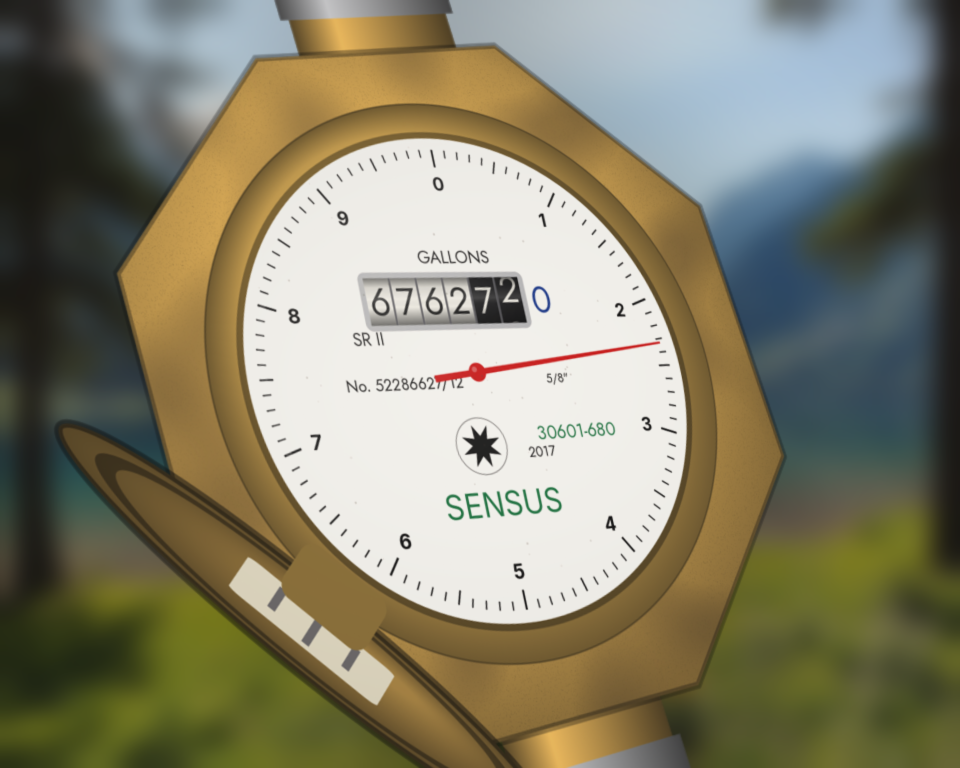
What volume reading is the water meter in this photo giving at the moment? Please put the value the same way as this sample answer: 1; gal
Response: 6762722.3; gal
